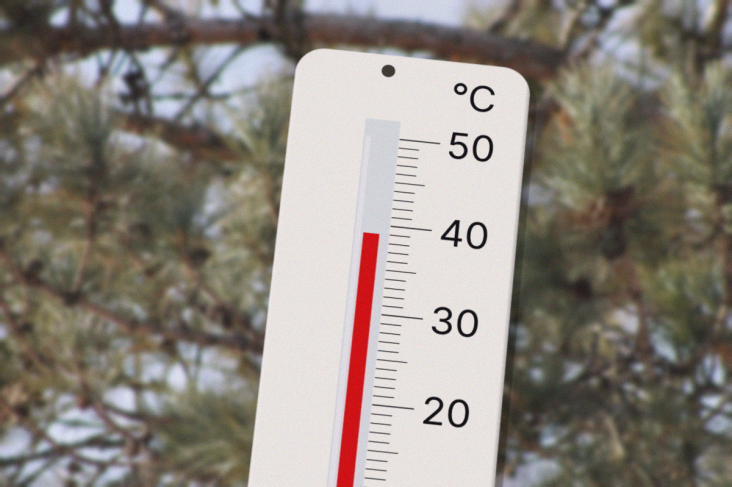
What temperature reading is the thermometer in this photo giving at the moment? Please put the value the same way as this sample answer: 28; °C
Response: 39; °C
